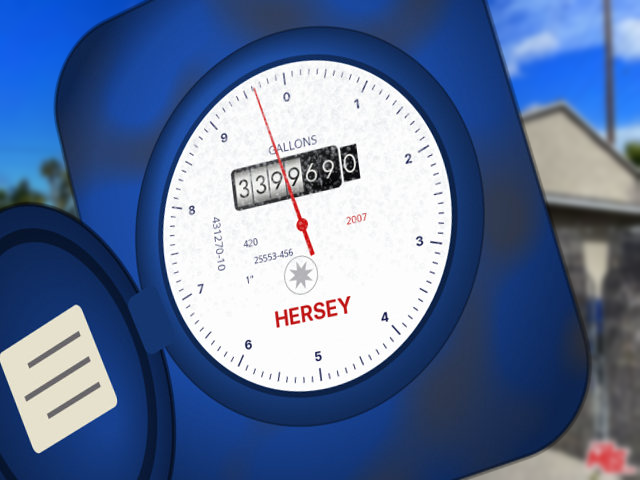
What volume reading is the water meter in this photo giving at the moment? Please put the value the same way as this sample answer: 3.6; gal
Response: 3399689.6; gal
